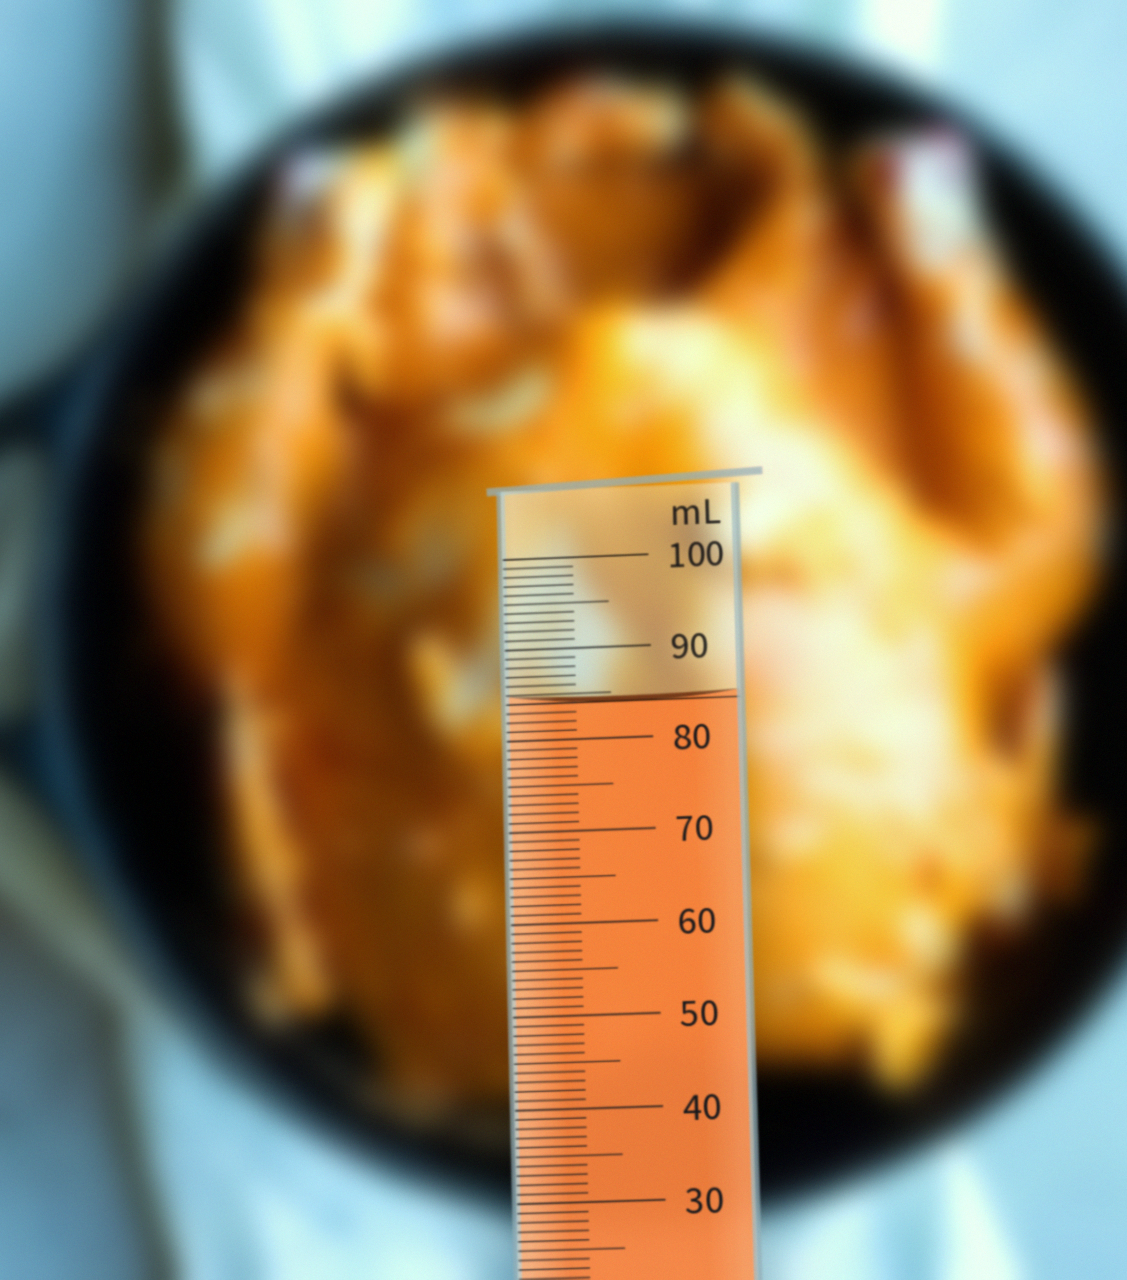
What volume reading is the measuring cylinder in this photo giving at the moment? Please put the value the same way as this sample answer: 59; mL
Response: 84; mL
